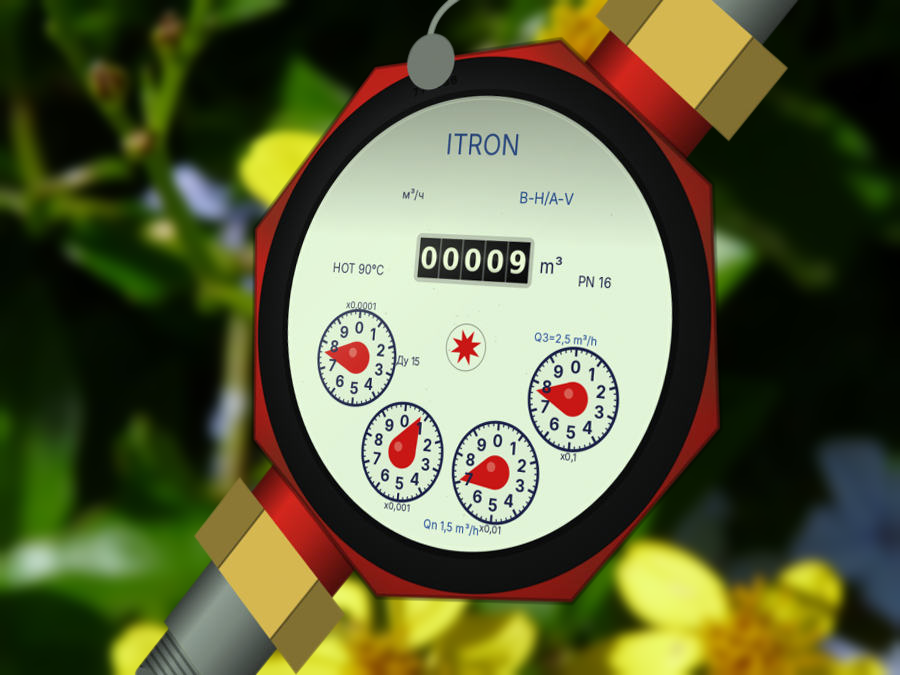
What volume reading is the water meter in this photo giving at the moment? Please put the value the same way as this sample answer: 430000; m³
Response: 9.7707; m³
